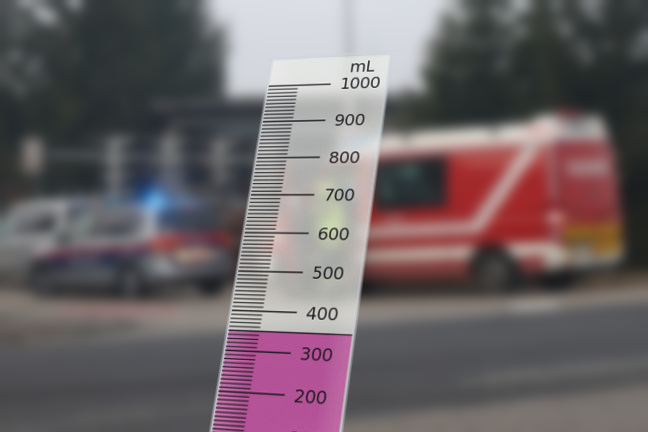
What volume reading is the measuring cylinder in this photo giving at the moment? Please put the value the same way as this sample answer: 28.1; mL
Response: 350; mL
